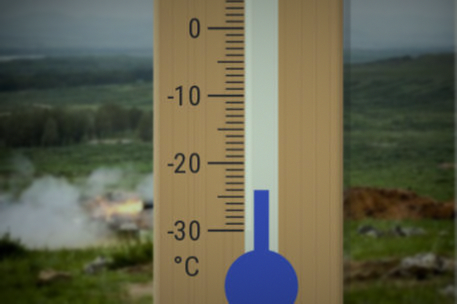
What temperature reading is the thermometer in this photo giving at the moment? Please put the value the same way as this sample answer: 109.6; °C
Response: -24; °C
